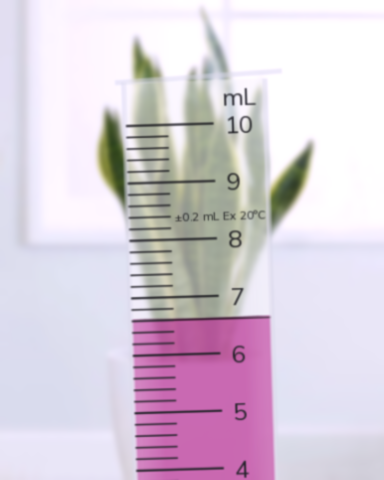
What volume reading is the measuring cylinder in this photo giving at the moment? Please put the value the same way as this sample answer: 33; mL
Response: 6.6; mL
